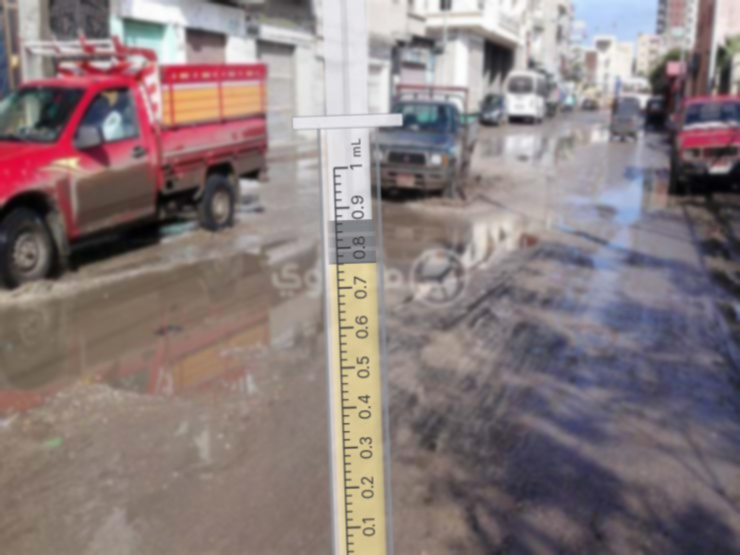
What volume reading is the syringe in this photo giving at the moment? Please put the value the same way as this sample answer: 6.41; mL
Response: 0.76; mL
